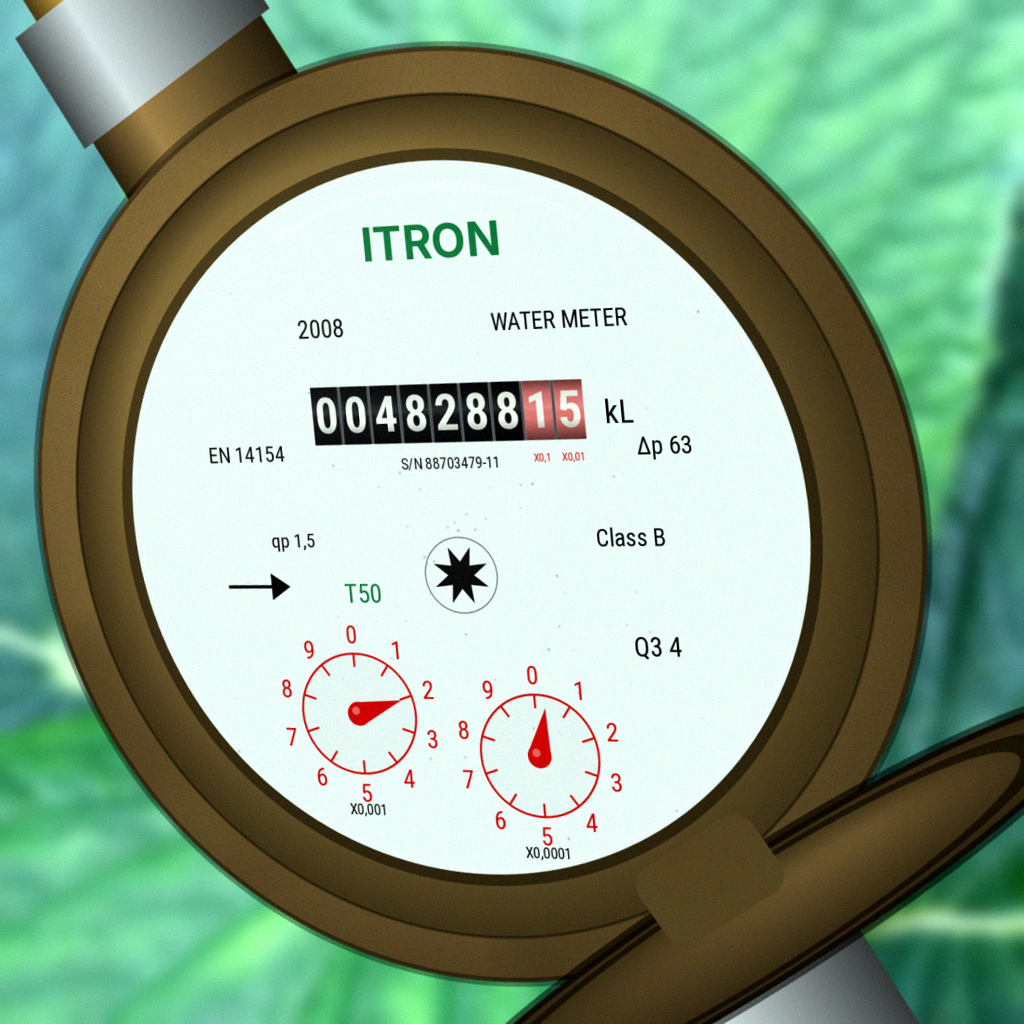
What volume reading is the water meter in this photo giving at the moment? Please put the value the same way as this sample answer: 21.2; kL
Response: 48288.1520; kL
